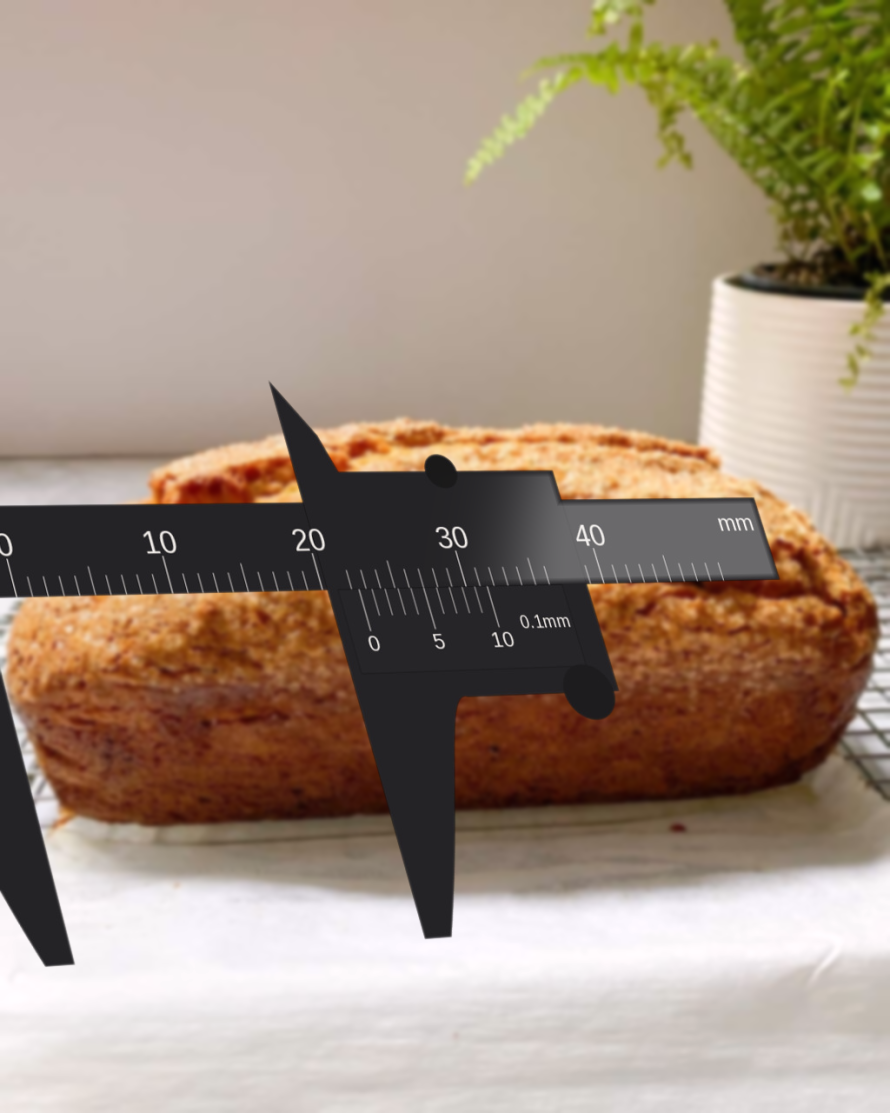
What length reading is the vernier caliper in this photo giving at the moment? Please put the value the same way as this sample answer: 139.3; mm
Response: 22.5; mm
